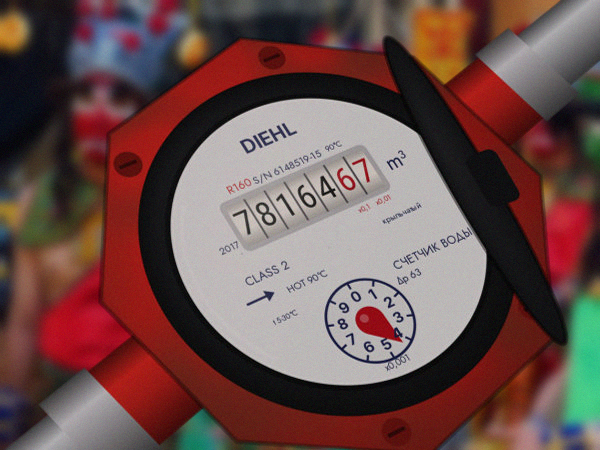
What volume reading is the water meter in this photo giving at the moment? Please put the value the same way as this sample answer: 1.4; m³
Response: 78164.674; m³
